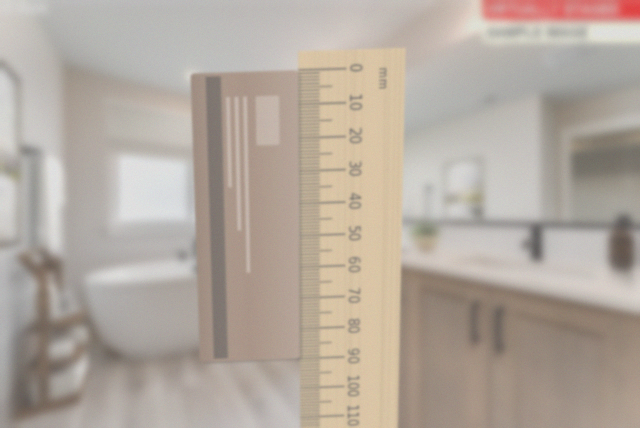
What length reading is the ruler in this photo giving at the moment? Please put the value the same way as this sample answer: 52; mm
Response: 90; mm
